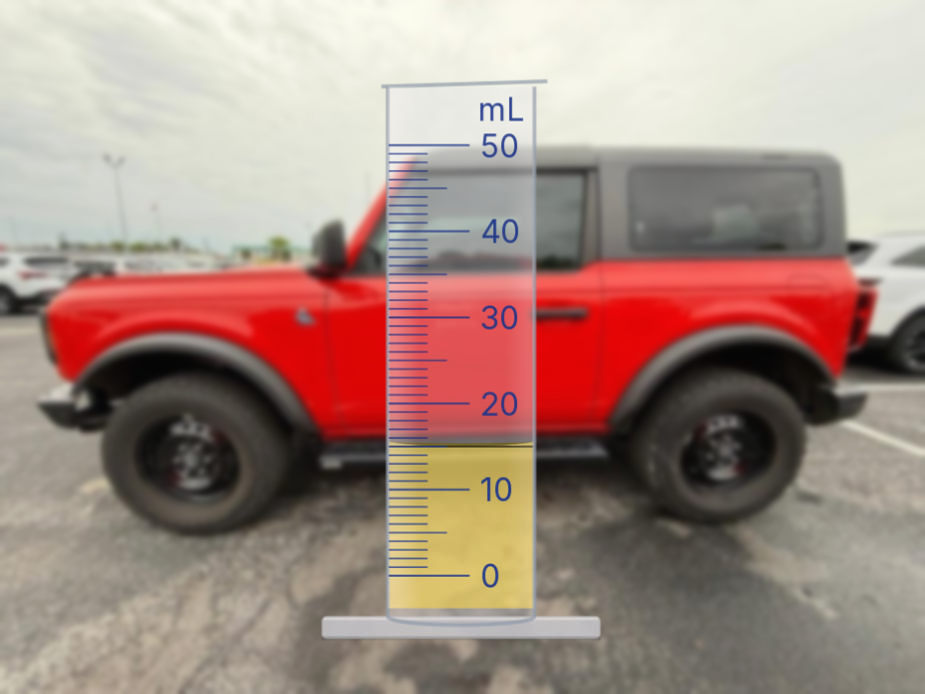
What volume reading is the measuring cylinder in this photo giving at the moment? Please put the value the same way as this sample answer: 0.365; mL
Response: 15; mL
